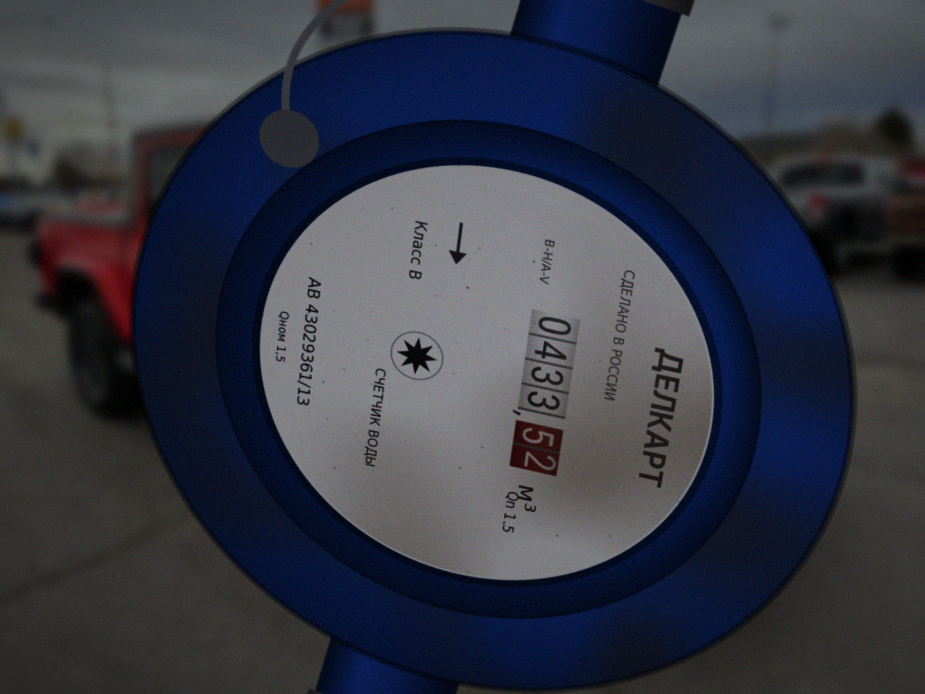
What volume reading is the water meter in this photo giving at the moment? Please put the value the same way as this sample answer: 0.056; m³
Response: 433.52; m³
